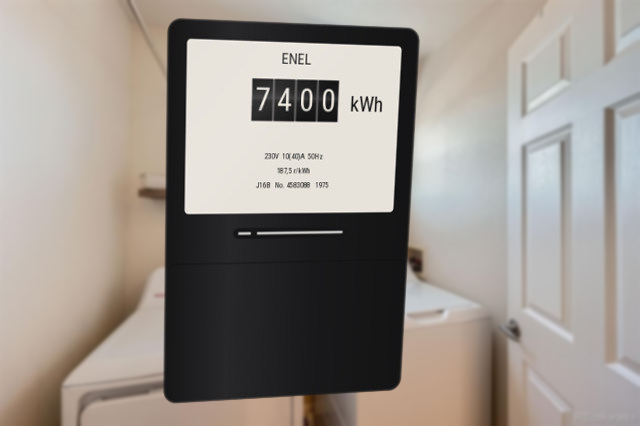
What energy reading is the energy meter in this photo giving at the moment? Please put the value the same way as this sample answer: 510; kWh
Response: 7400; kWh
